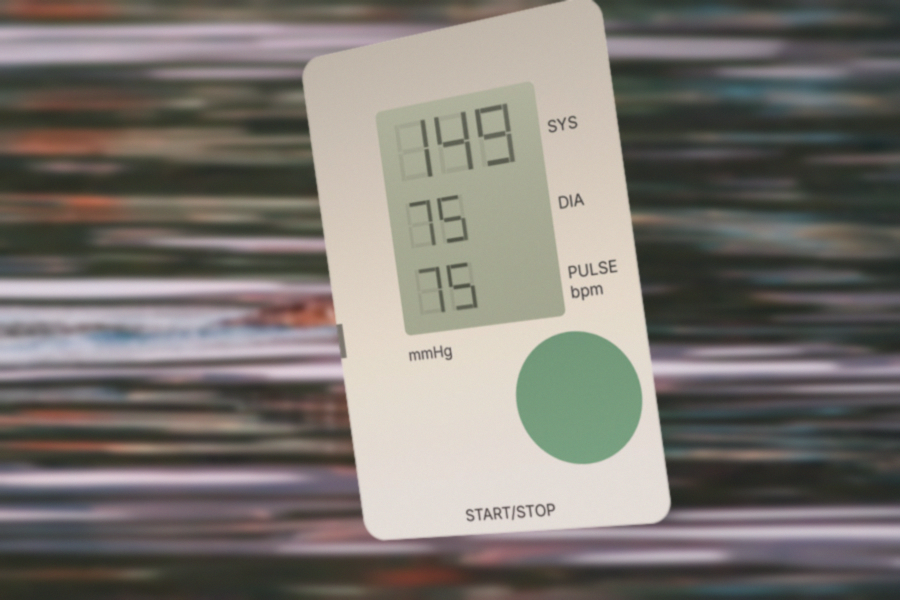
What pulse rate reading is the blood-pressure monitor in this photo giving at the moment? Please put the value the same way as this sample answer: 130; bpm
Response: 75; bpm
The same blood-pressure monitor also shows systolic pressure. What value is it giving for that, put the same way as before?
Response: 149; mmHg
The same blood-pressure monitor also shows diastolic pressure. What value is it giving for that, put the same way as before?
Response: 75; mmHg
